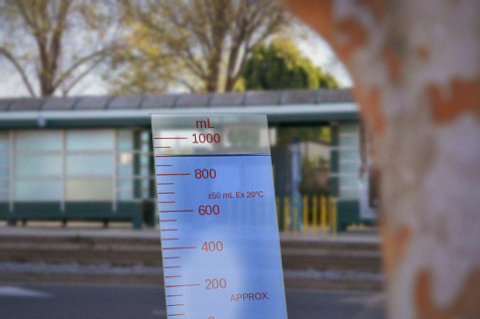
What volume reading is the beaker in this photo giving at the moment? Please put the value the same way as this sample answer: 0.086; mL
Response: 900; mL
